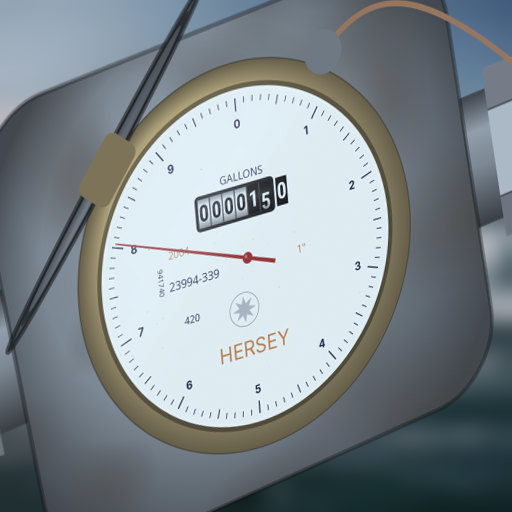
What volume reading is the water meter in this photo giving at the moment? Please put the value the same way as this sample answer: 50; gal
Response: 148.0; gal
